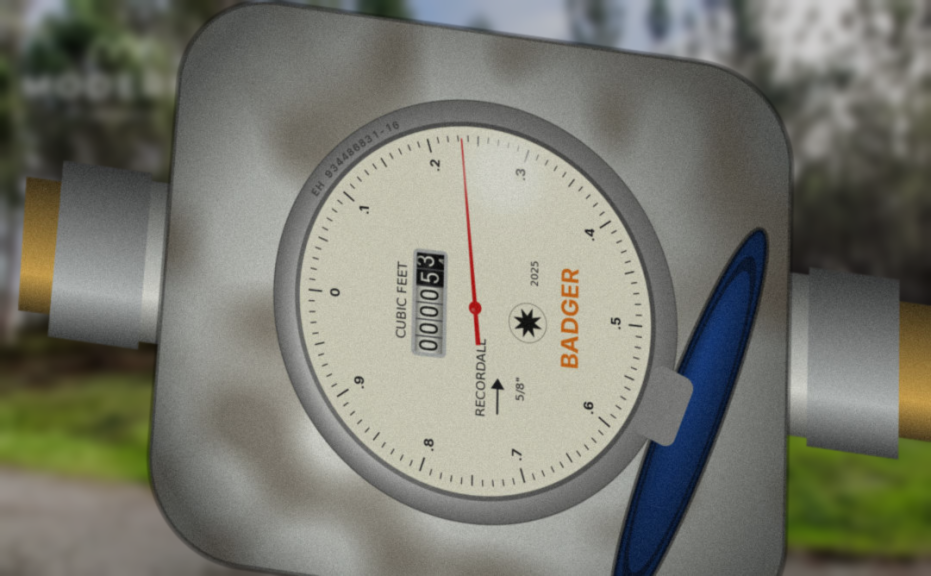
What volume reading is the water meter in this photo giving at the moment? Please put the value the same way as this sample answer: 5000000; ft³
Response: 53.23; ft³
